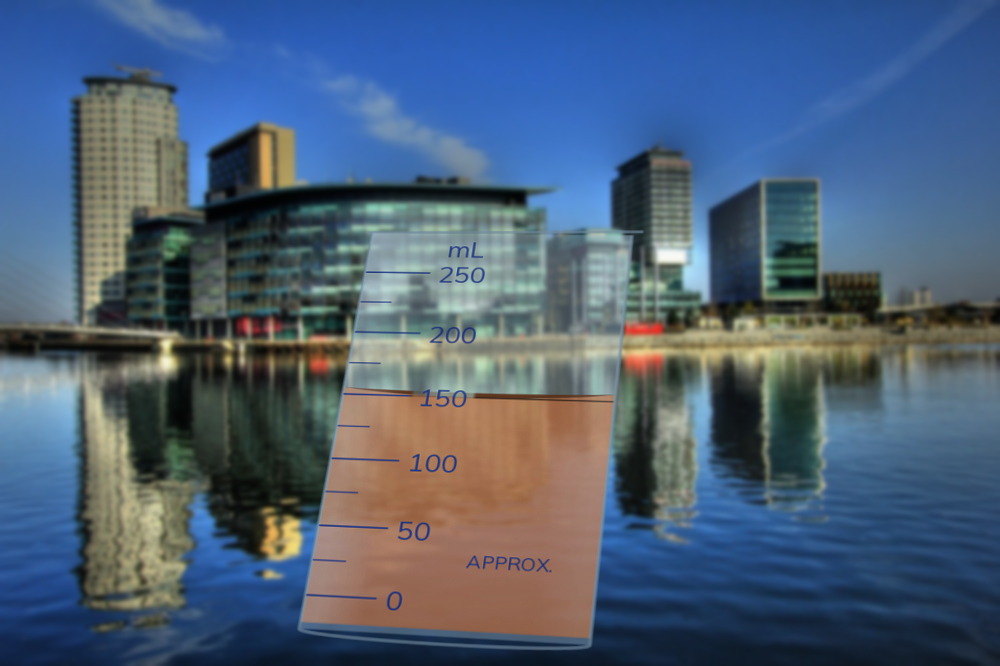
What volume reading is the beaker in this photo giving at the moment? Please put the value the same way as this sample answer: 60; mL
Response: 150; mL
